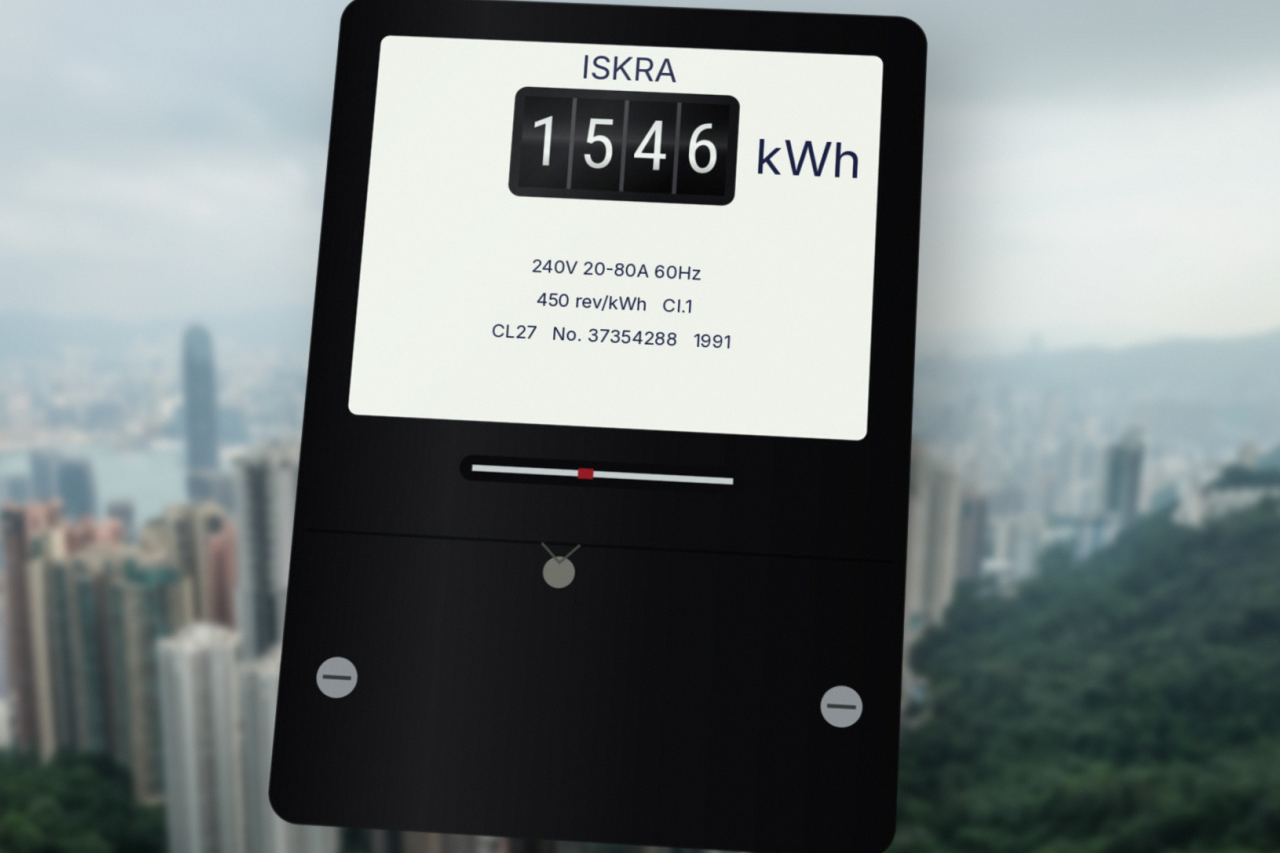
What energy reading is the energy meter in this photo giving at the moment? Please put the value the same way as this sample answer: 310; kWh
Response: 1546; kWh
